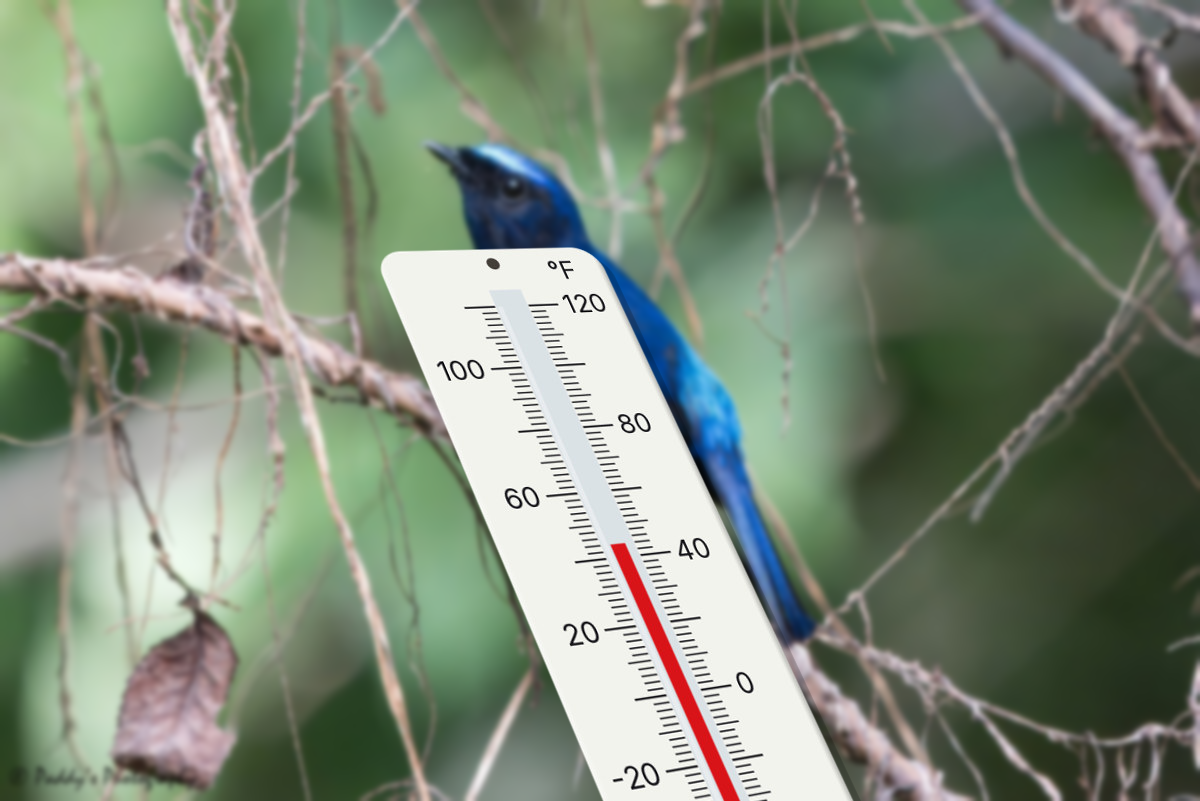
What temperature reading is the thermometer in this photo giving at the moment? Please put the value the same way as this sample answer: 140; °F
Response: 44; °F
